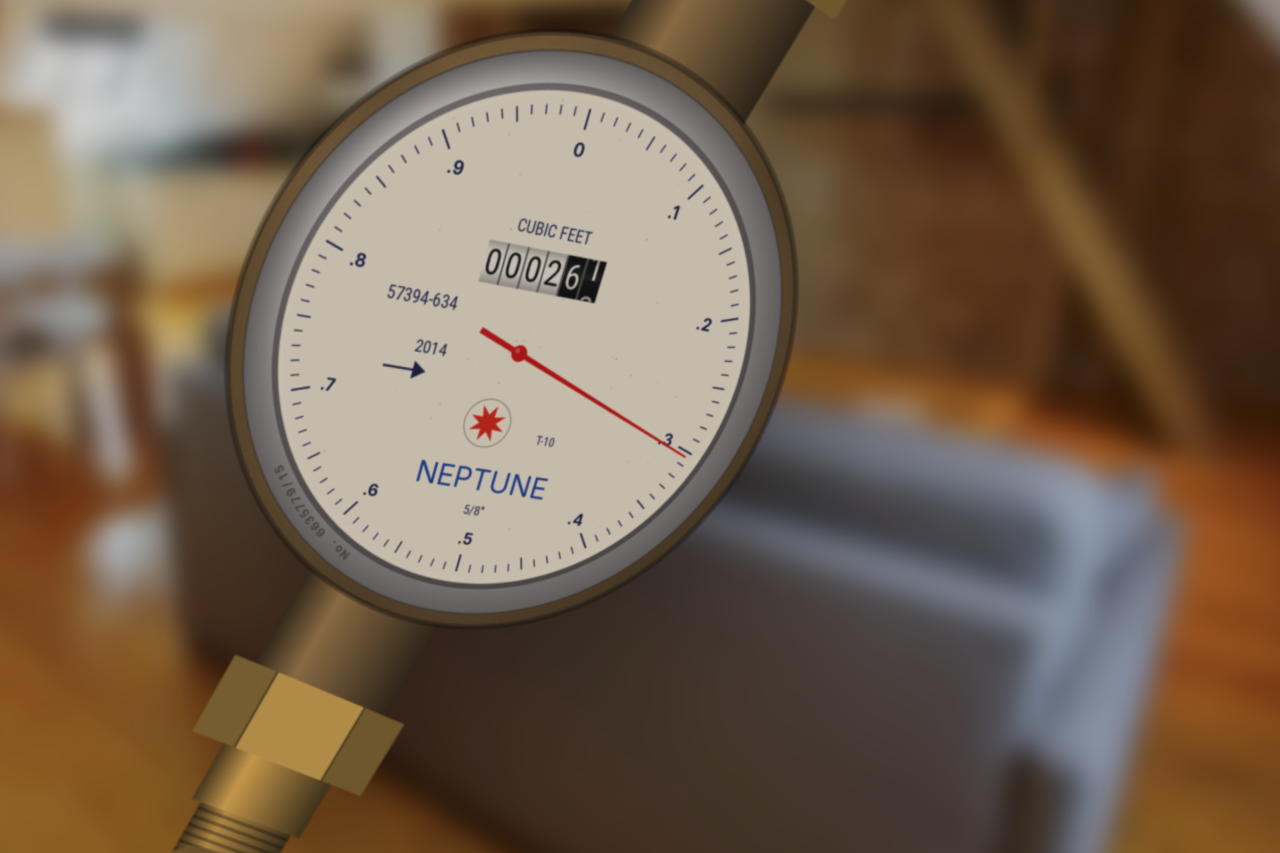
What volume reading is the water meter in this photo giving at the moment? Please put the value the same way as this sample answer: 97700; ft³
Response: 261.30; ft³
